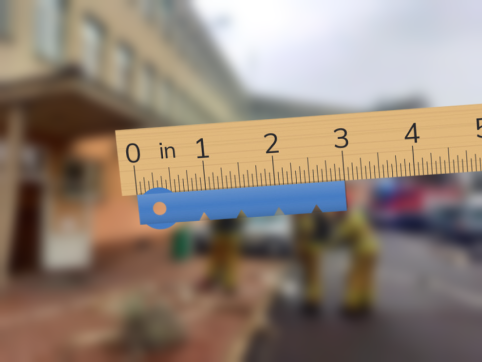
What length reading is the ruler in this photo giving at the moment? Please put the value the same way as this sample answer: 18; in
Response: 3; in
